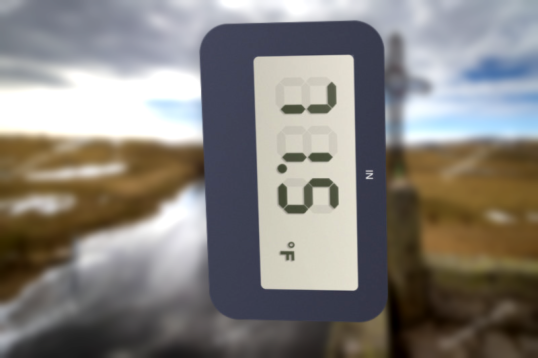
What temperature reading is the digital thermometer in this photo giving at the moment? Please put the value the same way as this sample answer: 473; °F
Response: 71.5; °F
